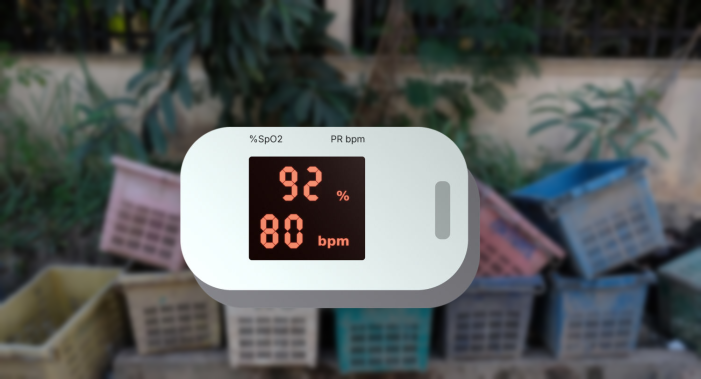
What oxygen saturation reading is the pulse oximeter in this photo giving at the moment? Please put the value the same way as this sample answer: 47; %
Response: 92; %
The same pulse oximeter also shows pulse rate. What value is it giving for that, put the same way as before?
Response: 80; bpm
